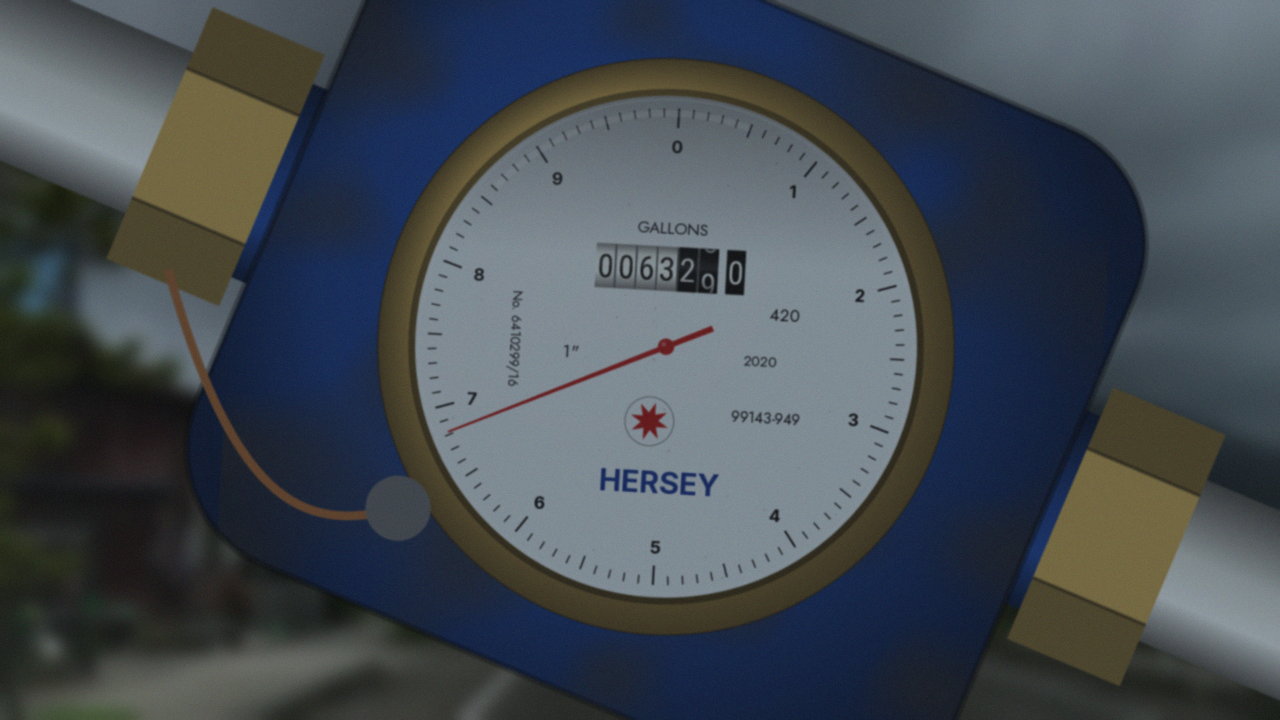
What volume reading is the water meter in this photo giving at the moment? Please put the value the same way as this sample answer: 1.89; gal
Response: 63286.8; gal
